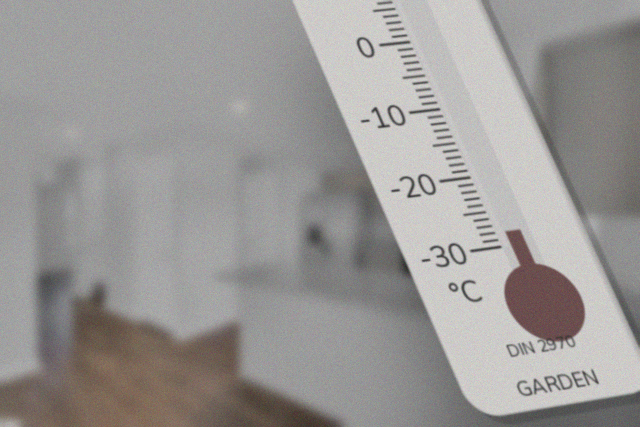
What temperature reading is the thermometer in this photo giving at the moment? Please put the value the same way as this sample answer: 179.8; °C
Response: -28; °C
